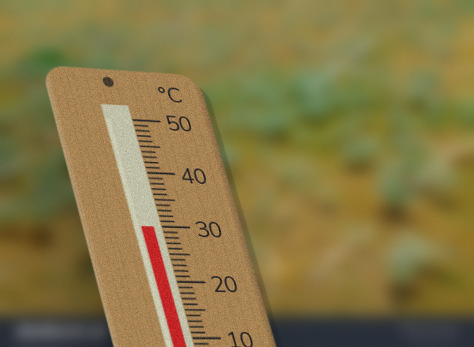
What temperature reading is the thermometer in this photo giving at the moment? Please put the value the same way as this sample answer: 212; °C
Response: 30; °C
